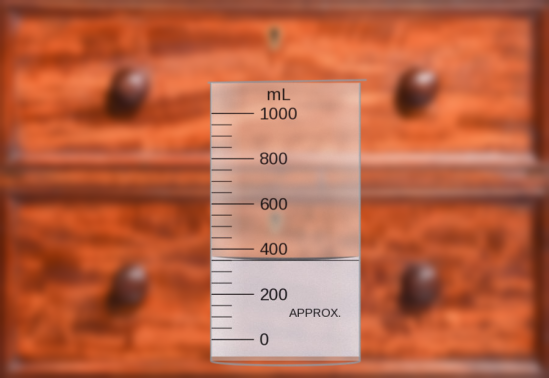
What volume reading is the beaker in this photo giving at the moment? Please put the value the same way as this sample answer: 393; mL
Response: 350; mL
